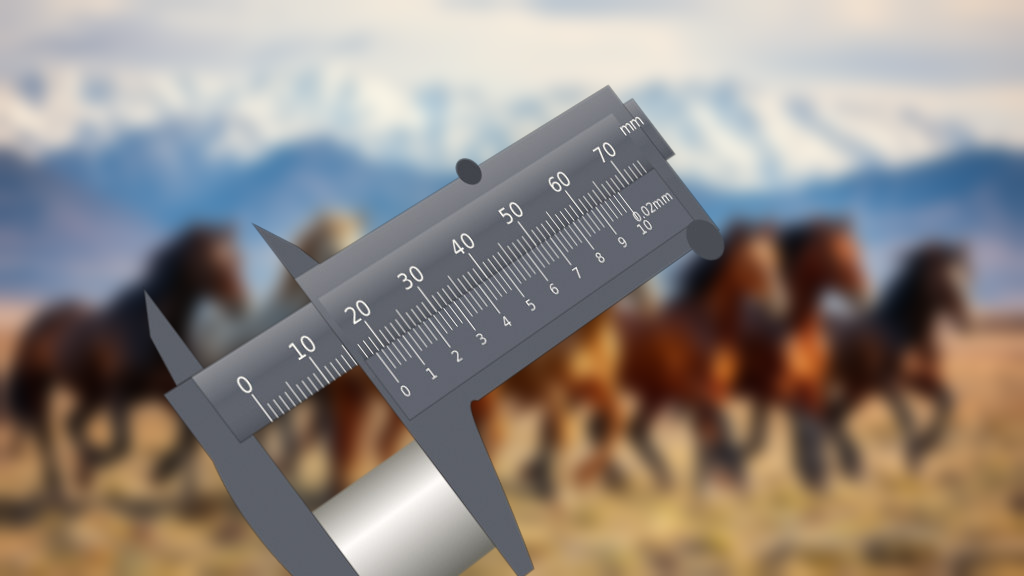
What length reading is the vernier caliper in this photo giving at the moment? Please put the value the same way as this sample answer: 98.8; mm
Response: 18.5; mm
